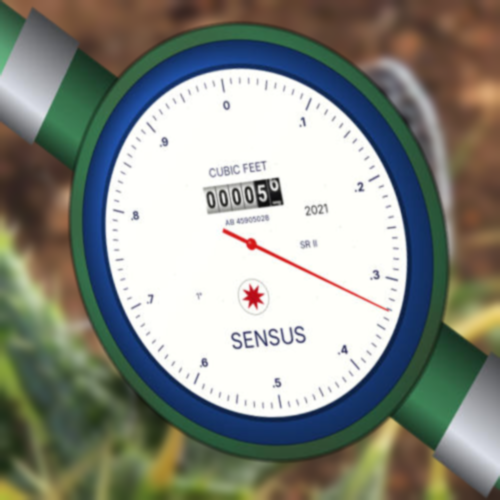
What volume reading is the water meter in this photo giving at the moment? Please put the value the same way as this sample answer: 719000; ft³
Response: 56.33; ft³
